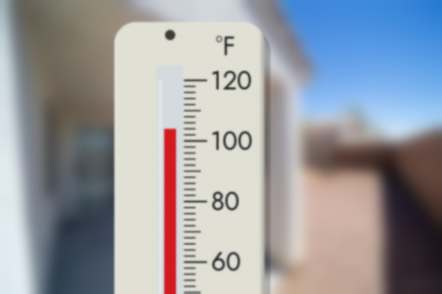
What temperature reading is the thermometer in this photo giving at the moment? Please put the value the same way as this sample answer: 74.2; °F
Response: 104; °F
